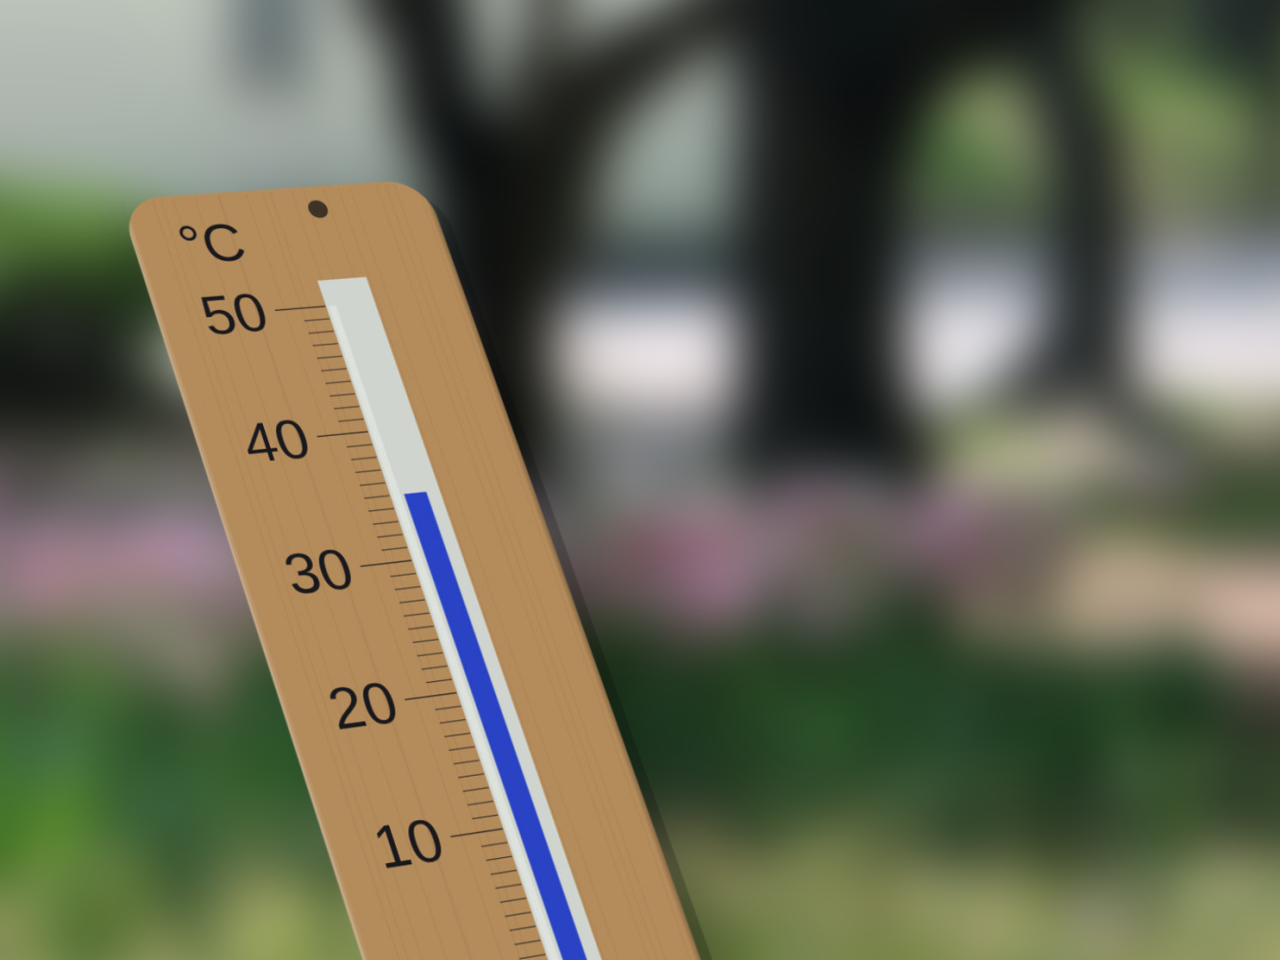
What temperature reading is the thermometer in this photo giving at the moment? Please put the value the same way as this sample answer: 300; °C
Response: 35; °C
